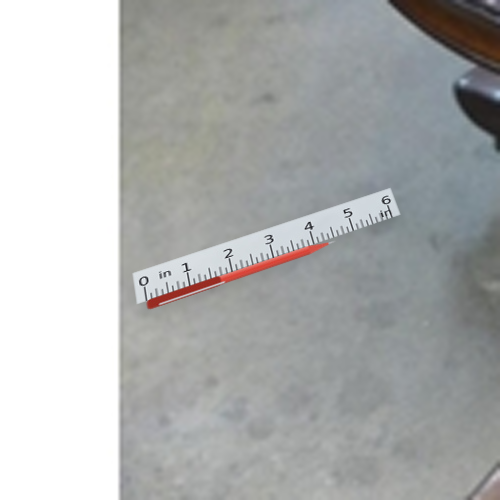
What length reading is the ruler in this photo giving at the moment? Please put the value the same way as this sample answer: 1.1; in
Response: 4.5; in
